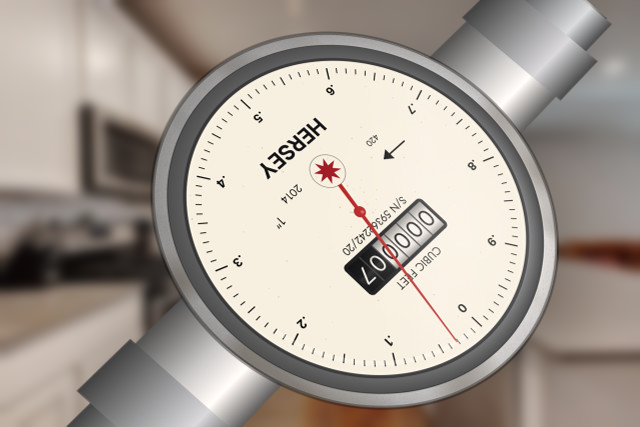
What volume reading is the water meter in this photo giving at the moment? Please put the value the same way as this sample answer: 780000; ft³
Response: 7.03; ft³
